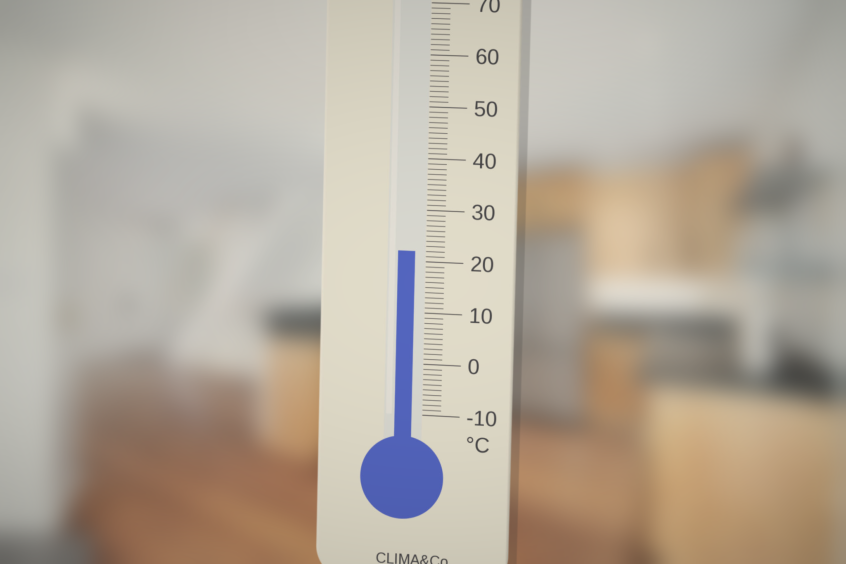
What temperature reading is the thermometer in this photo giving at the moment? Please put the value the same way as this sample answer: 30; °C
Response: 22; °C
